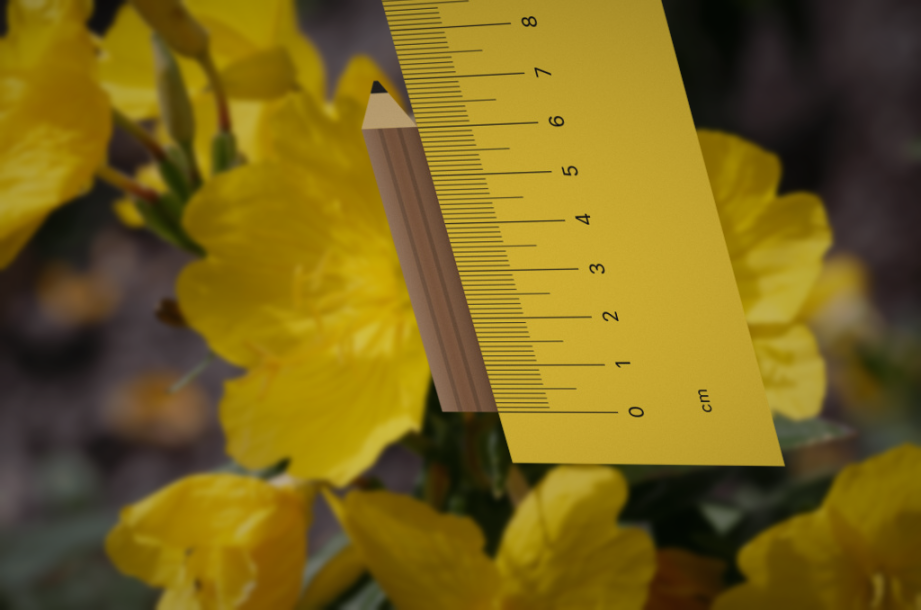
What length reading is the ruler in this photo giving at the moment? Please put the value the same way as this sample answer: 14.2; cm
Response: 7; cm
